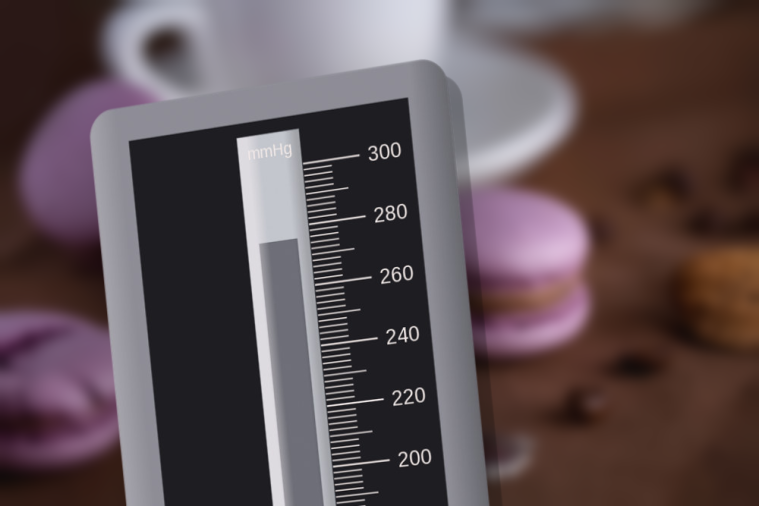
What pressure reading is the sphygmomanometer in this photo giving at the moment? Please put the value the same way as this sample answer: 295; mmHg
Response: 276; mmHg
